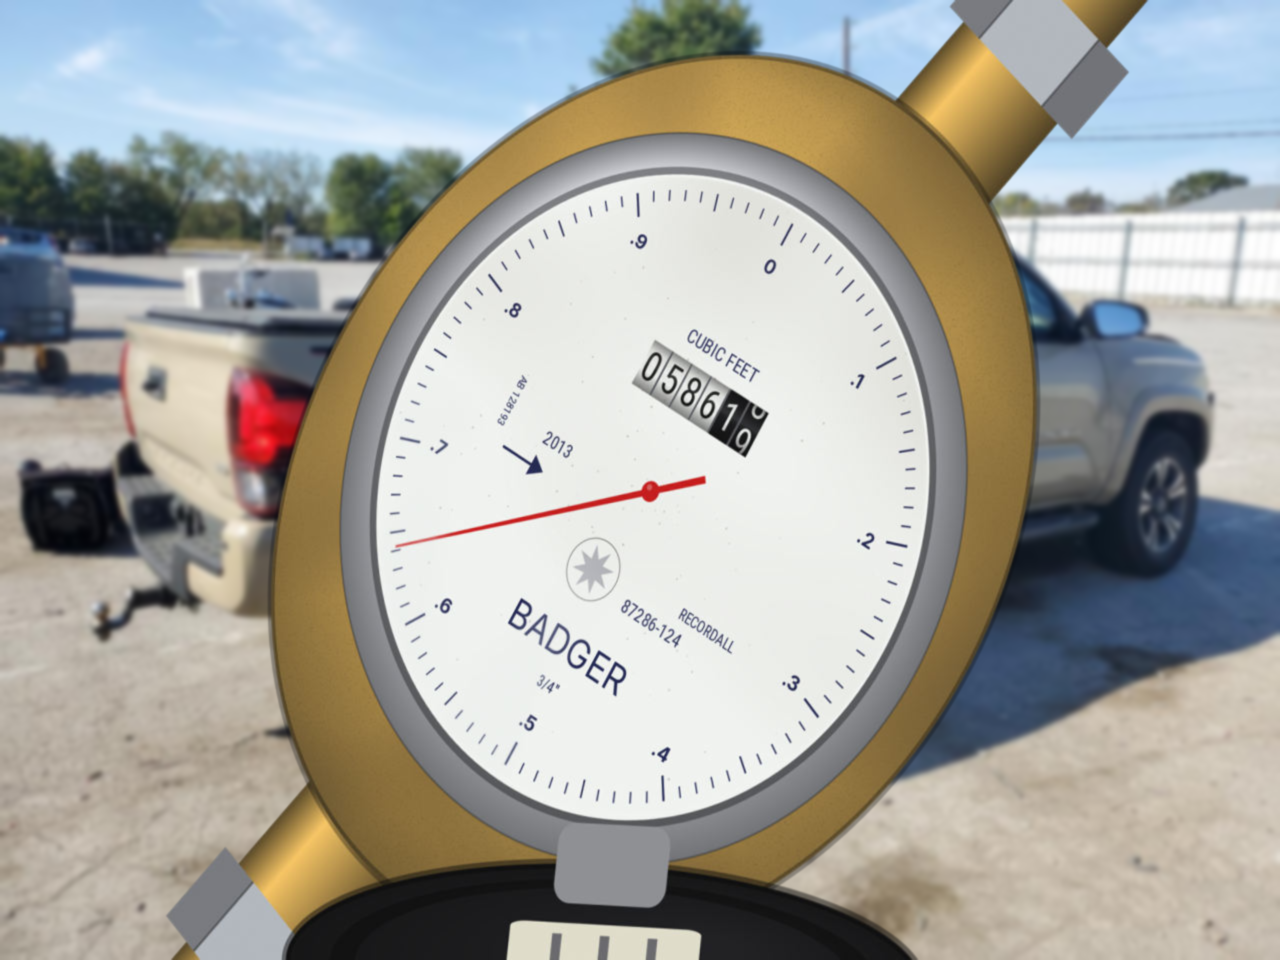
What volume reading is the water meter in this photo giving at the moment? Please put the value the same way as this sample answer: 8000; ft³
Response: 58618.64; ft³
